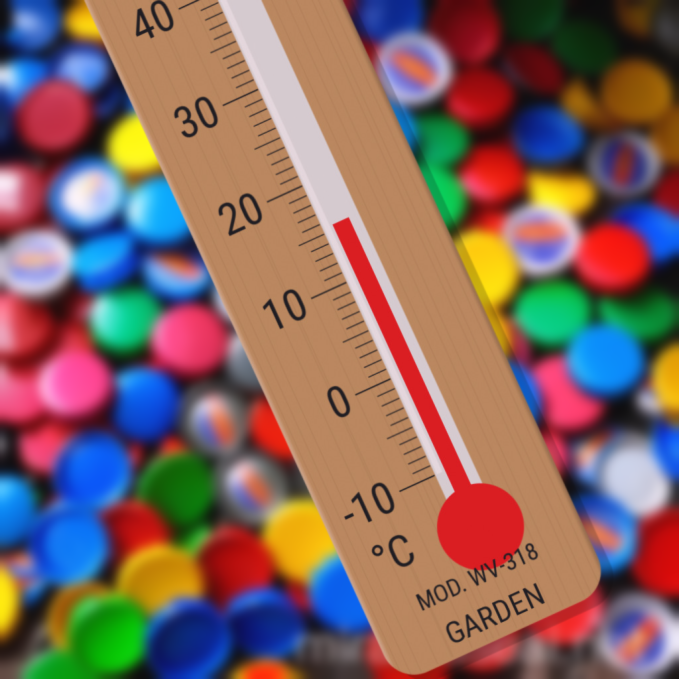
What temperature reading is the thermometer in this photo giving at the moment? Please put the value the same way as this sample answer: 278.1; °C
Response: 15.5; °C
